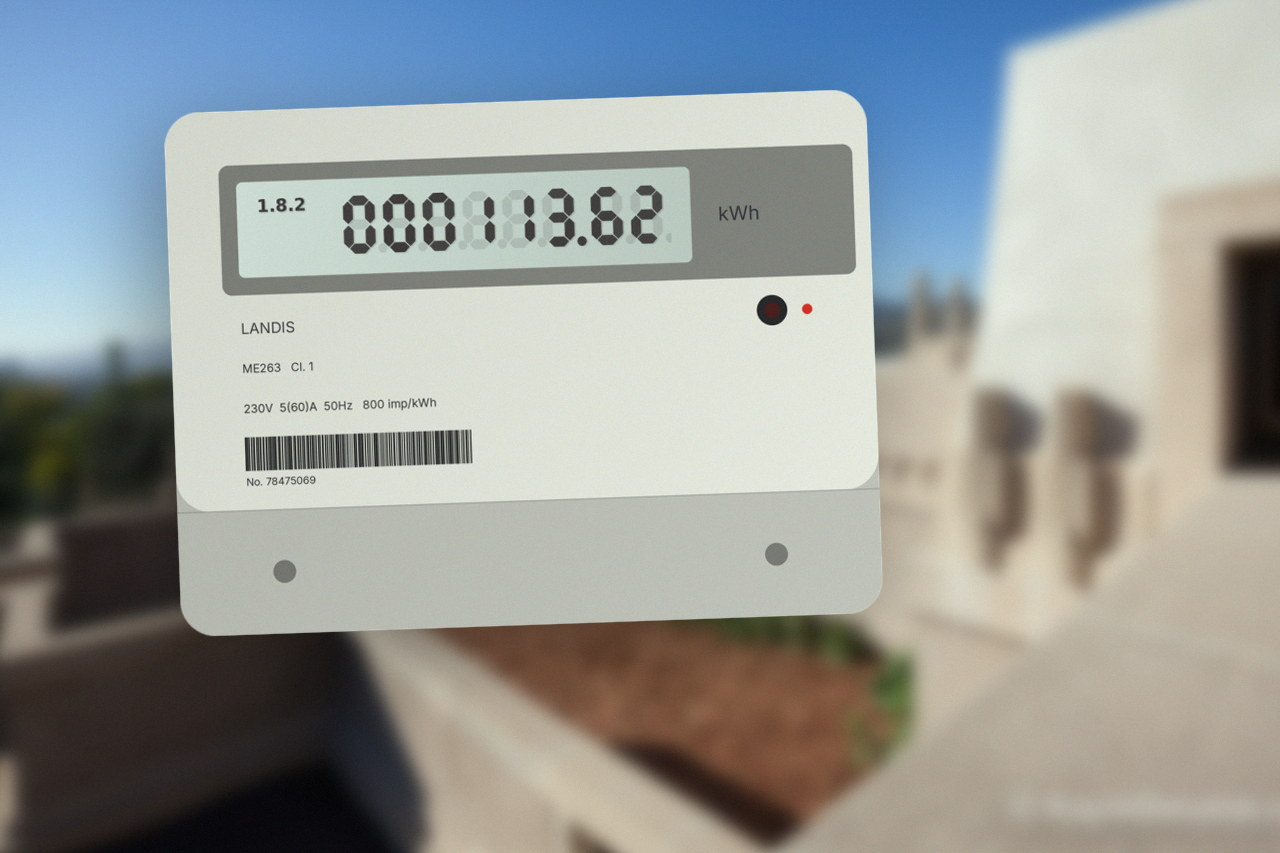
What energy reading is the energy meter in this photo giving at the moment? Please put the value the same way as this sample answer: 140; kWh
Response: 113.62; kWh
